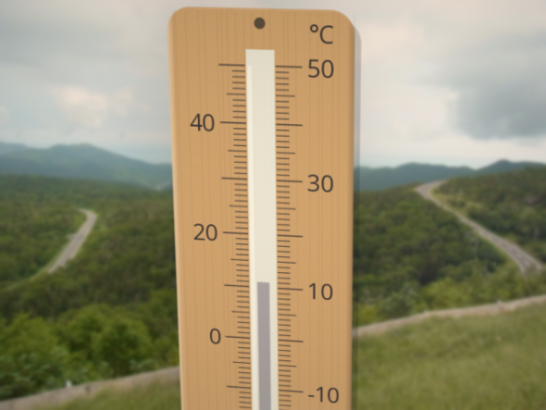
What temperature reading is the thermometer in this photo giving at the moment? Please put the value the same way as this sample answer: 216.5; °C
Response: 11; °C
